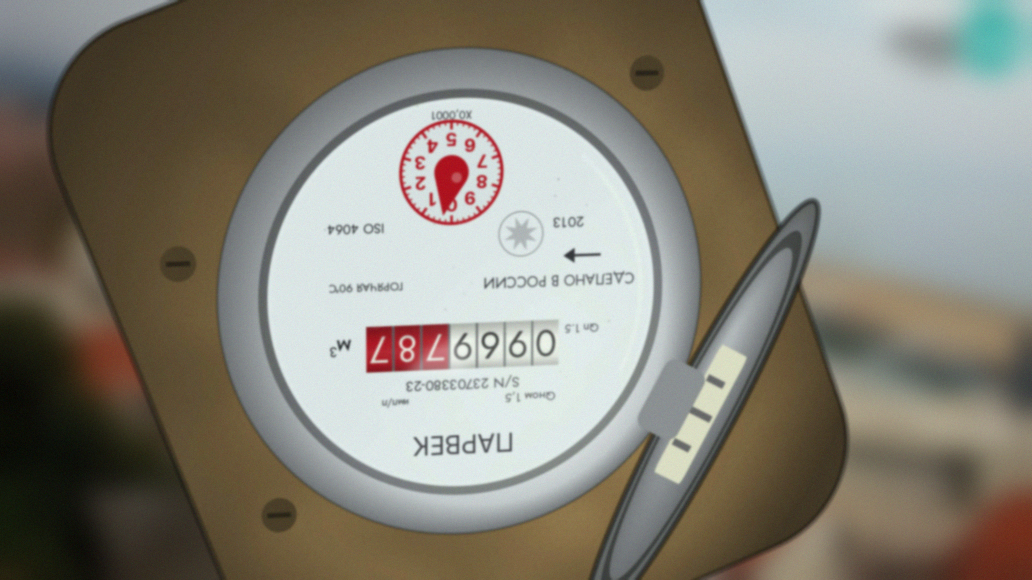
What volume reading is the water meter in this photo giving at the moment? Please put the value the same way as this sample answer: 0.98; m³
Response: 969.7870; m³
